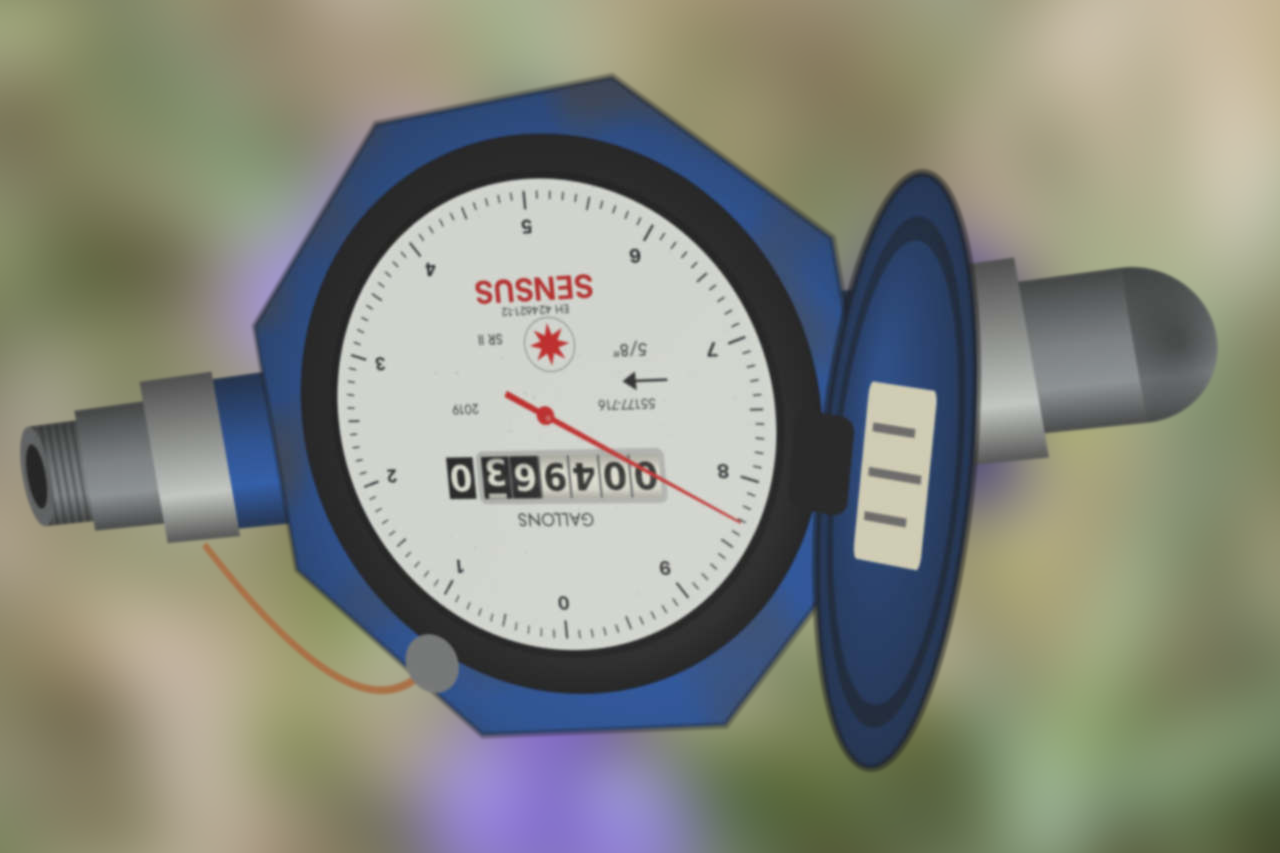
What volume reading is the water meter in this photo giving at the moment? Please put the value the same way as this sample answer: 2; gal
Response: 49628.3; gal
